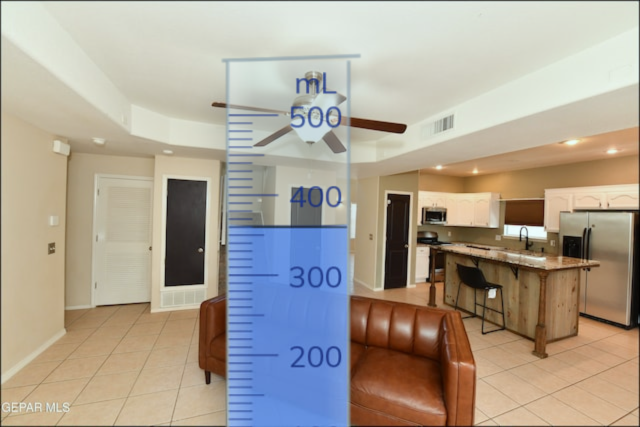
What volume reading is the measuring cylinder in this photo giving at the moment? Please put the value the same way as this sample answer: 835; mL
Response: 360; mL
